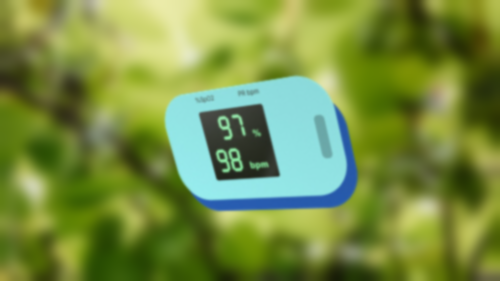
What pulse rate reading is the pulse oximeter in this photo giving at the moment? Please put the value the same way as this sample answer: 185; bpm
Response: 98; bpm
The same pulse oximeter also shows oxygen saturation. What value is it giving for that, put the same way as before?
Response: 97; %
